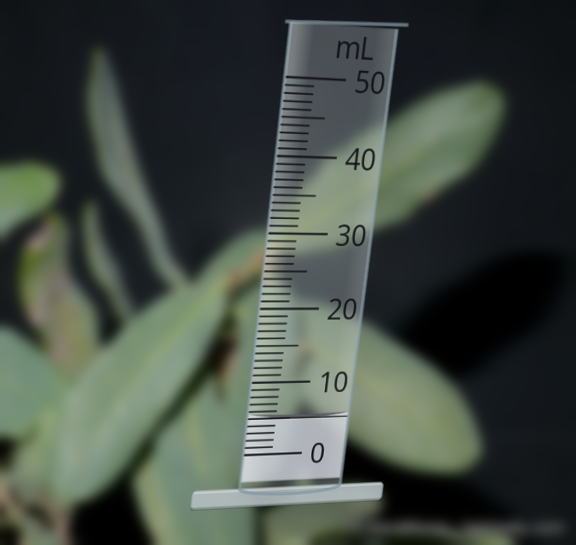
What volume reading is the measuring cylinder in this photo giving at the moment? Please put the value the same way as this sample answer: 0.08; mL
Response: 5; mL
